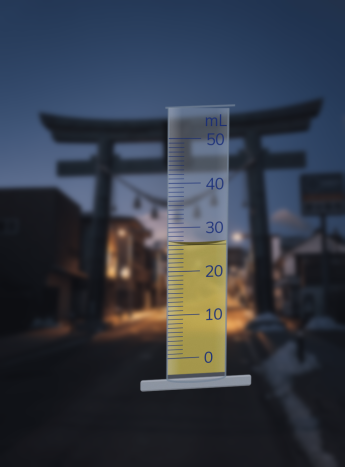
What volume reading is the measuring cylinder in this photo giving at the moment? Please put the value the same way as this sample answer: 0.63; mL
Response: 26; mL
